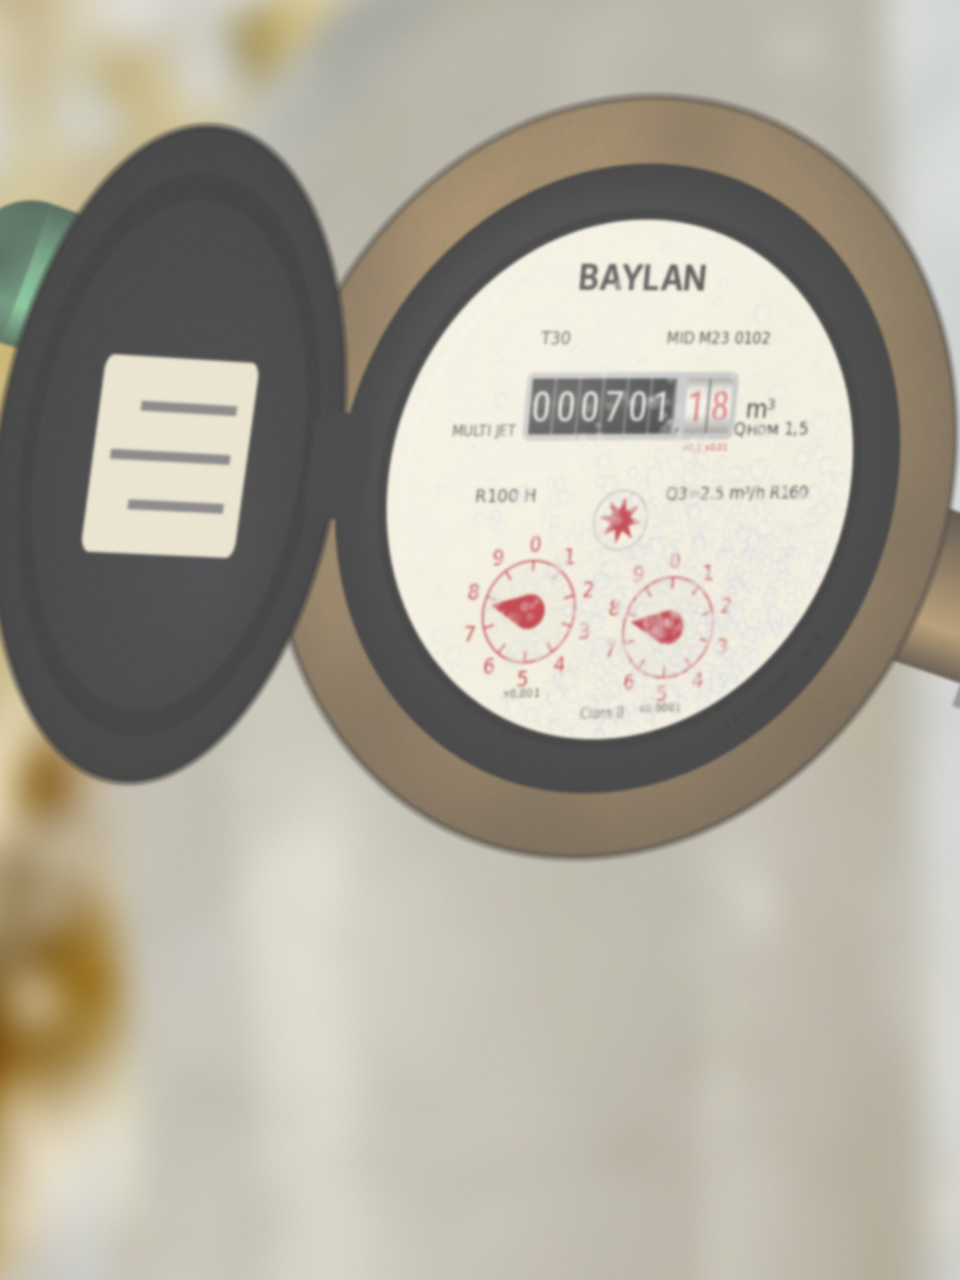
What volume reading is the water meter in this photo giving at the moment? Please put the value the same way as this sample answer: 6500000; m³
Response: 701.1877; m³
